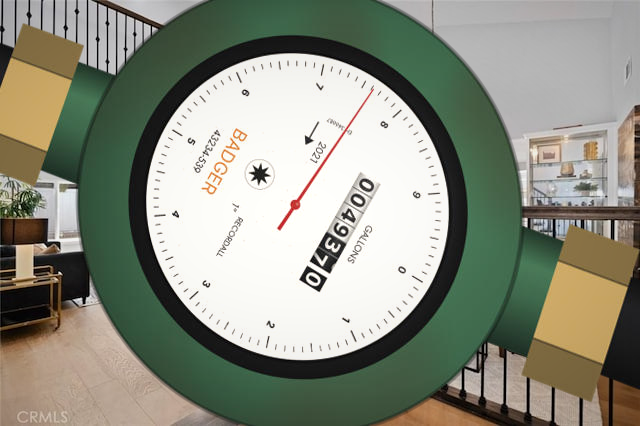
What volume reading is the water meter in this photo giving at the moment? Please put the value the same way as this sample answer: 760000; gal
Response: 49367.6; gal
